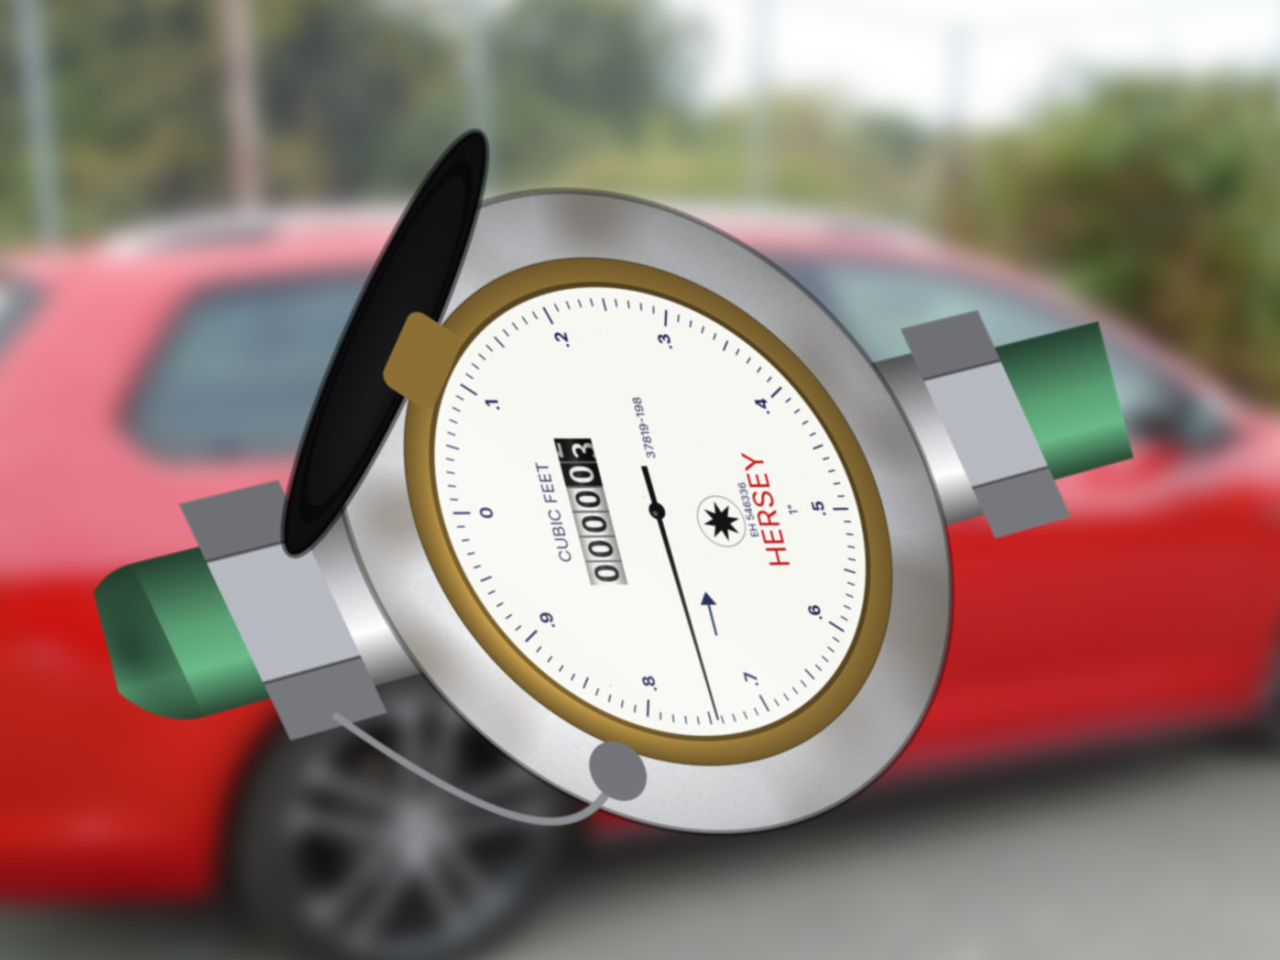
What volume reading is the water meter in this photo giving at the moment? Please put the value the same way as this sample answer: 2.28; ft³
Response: 2.74; ft³
